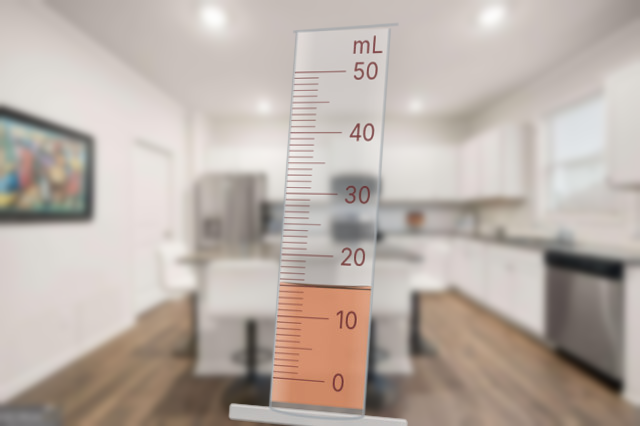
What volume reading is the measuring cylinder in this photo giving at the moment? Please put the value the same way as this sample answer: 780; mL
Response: 15; mL
